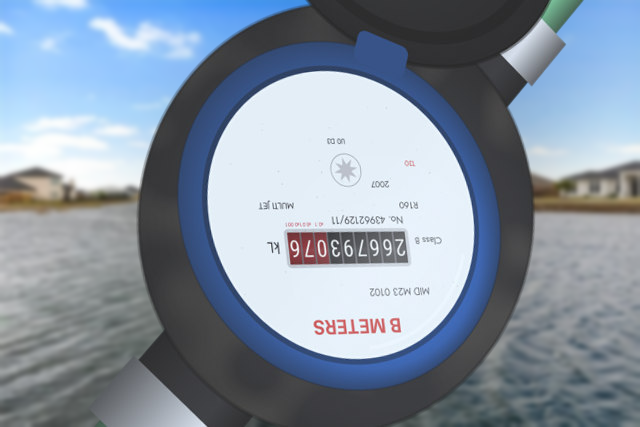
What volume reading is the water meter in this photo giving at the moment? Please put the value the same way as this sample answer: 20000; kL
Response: 266793.076; kL
